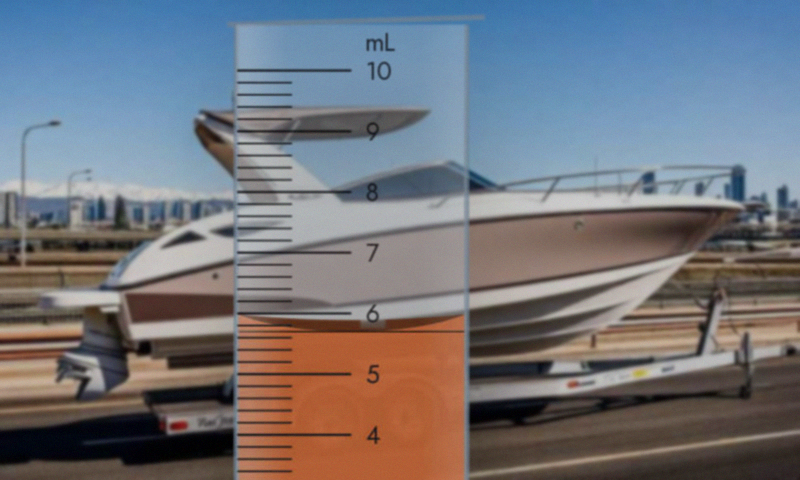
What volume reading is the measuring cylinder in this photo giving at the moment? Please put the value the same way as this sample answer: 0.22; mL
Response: 5.7; mL
